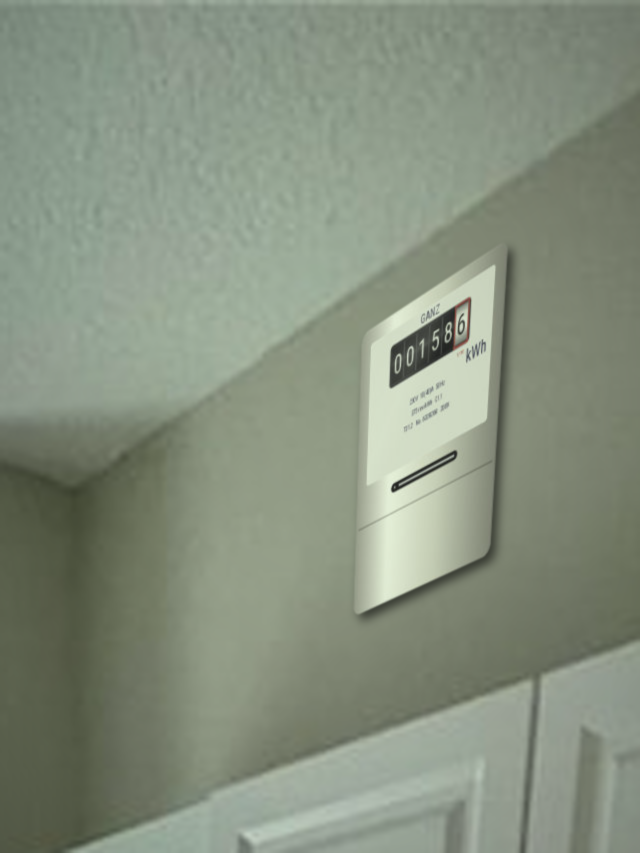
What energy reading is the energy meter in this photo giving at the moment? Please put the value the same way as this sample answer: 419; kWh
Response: 158.6; kWh
